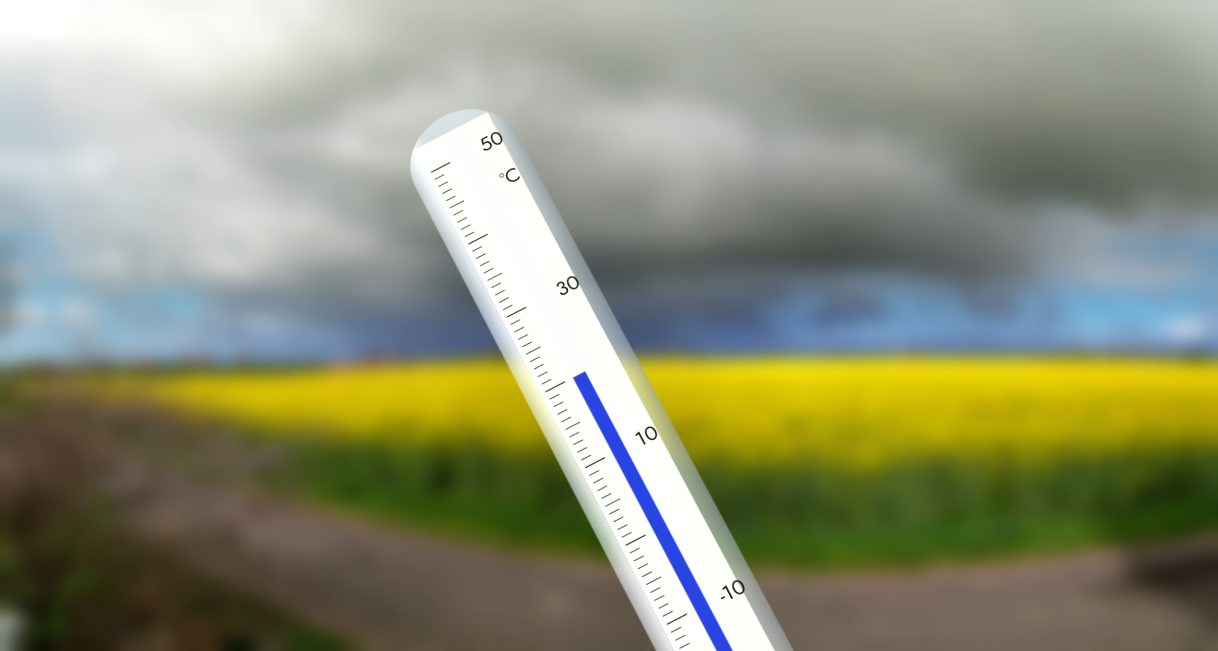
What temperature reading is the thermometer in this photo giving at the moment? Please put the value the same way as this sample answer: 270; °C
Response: 20; °C
